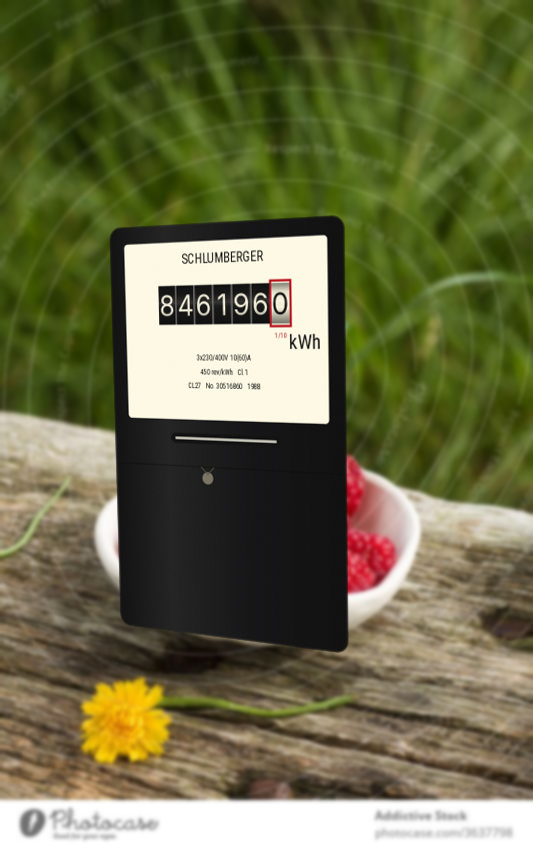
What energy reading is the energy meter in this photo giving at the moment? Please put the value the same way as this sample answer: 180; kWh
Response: 846196.0; kWh
